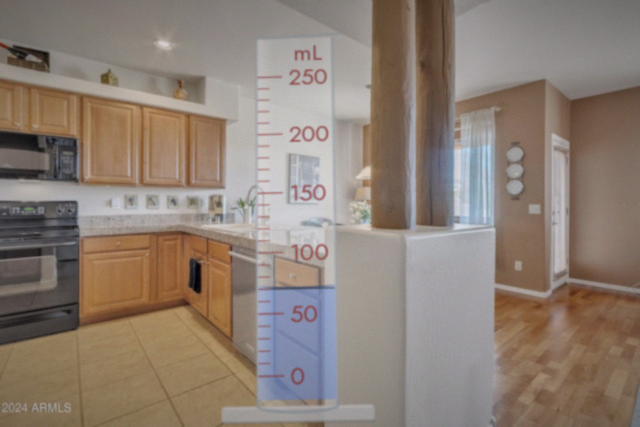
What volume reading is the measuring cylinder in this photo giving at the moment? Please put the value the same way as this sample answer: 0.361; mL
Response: 70; mL
